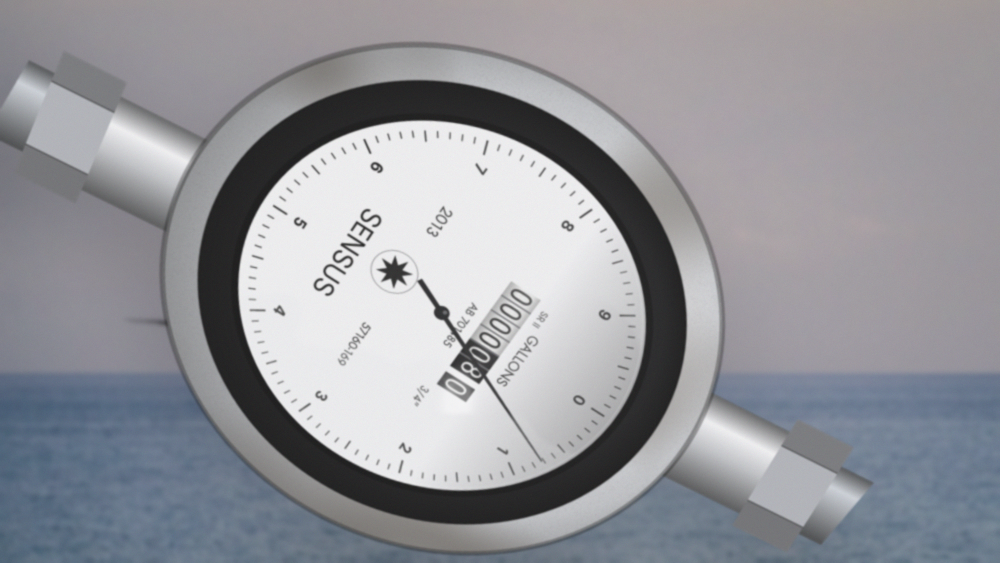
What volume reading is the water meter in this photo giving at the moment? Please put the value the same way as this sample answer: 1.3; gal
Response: 80.7; gal
